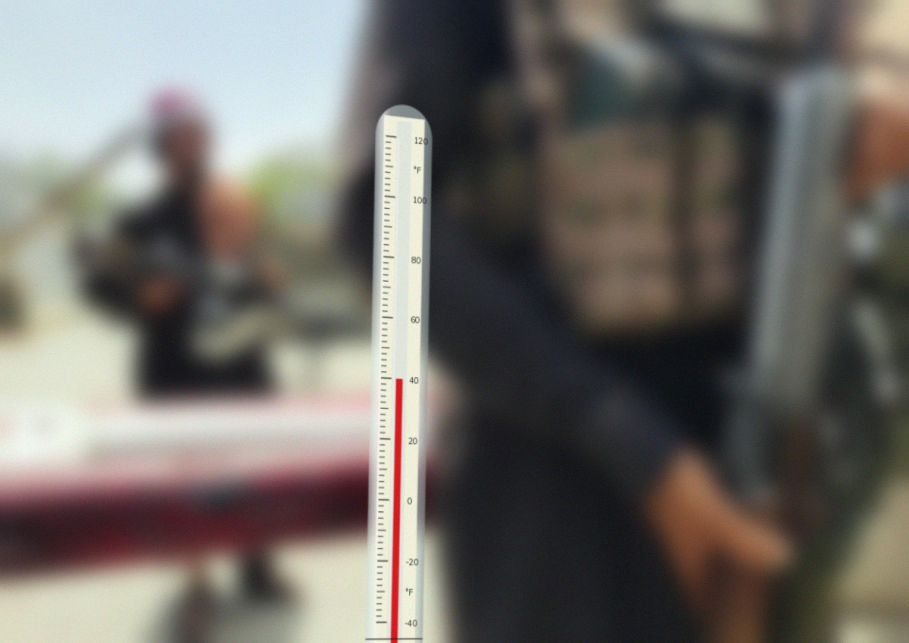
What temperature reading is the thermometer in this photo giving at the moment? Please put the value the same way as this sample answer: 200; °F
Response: 40; °F
